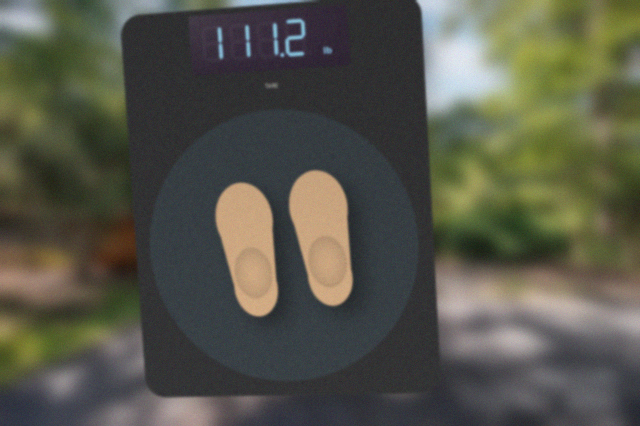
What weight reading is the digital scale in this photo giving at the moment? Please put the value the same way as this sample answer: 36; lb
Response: 111.2; lb
